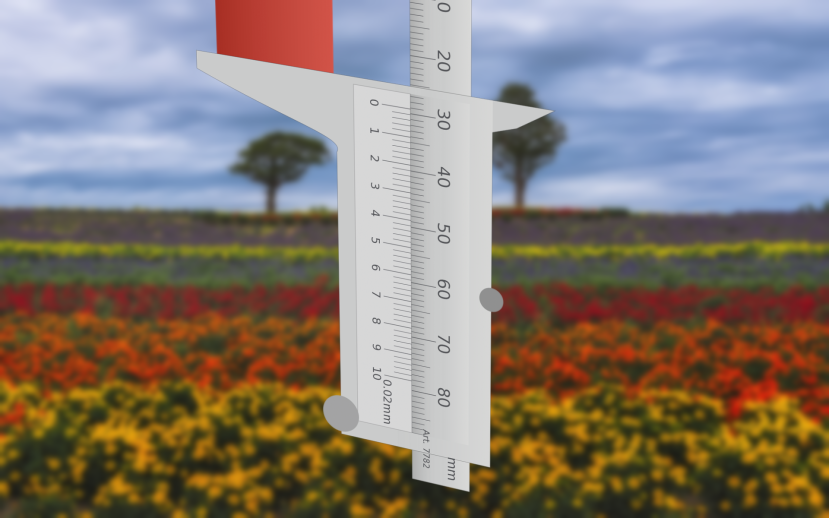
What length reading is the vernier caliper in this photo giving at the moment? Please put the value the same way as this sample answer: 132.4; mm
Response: 29.2; mm
